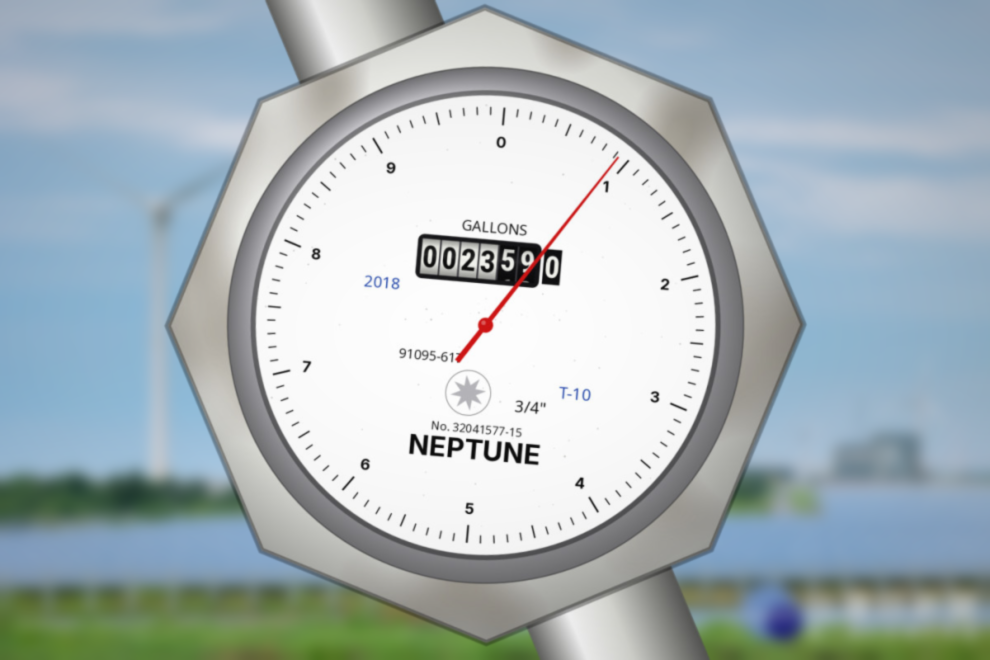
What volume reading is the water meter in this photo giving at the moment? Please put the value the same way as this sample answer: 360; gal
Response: 23590.9; gal
